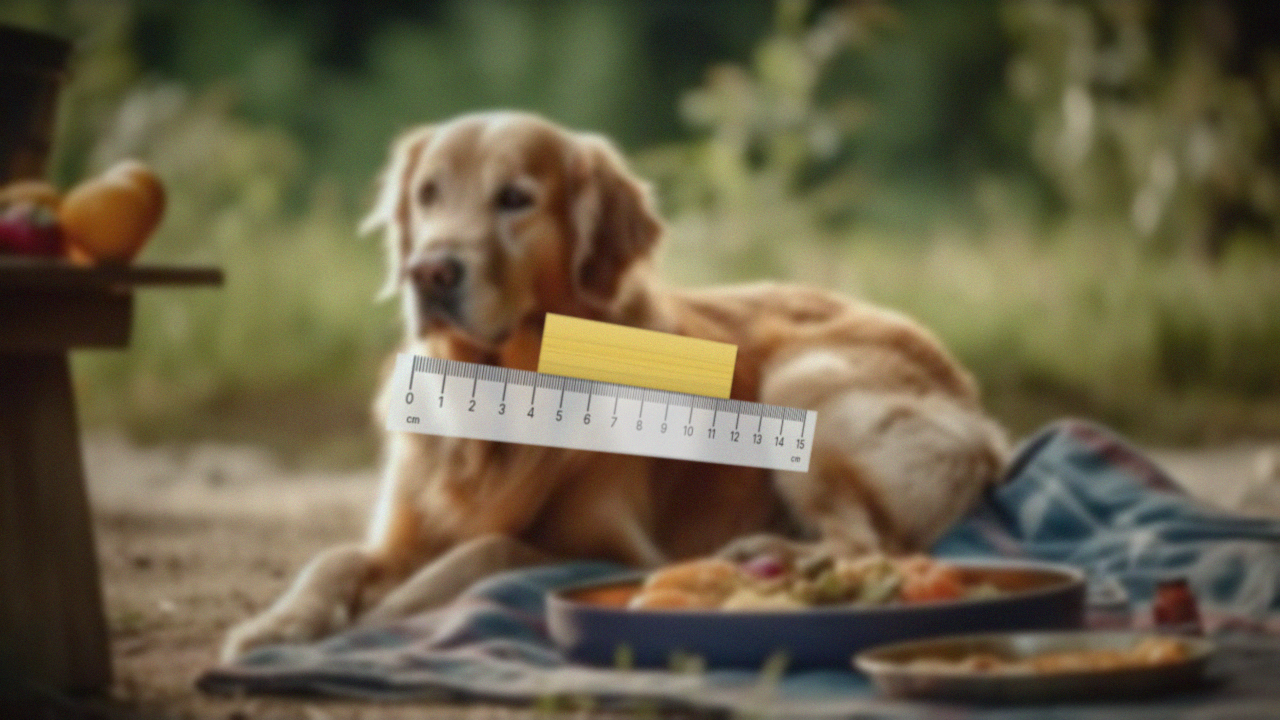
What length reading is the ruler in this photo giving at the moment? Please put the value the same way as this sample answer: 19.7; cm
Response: 7.5; cm
